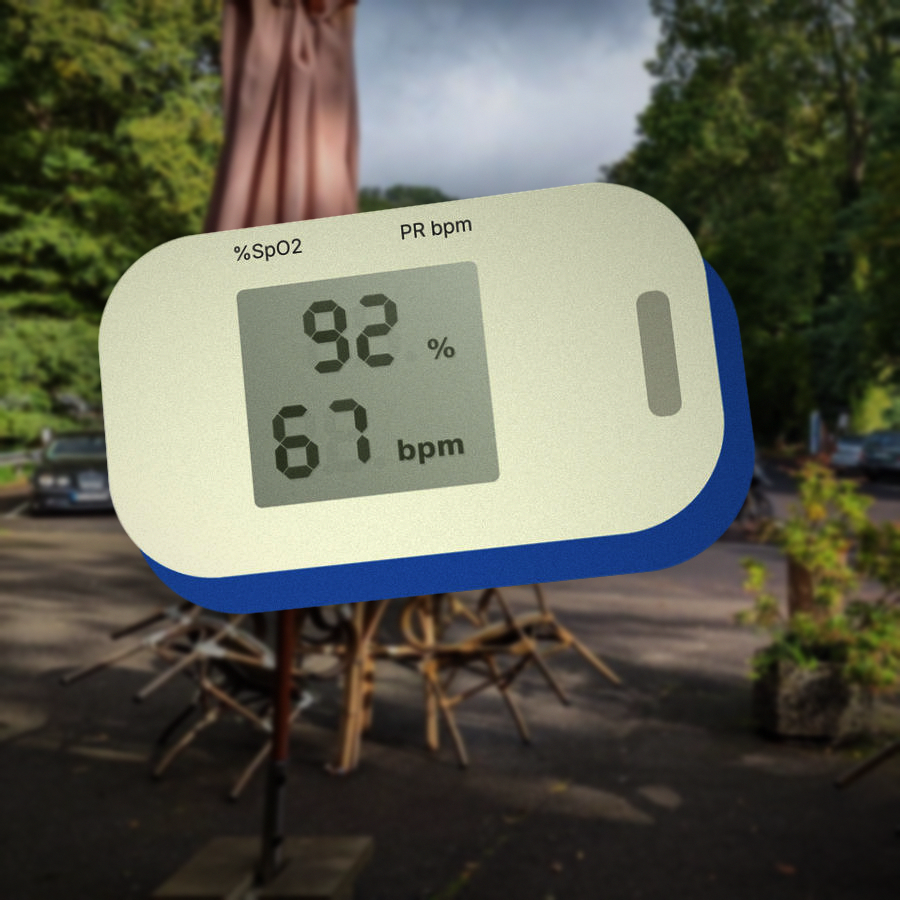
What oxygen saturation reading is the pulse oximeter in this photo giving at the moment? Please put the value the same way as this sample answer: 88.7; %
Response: 92; %
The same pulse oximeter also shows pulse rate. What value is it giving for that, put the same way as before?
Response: 67; bpm
